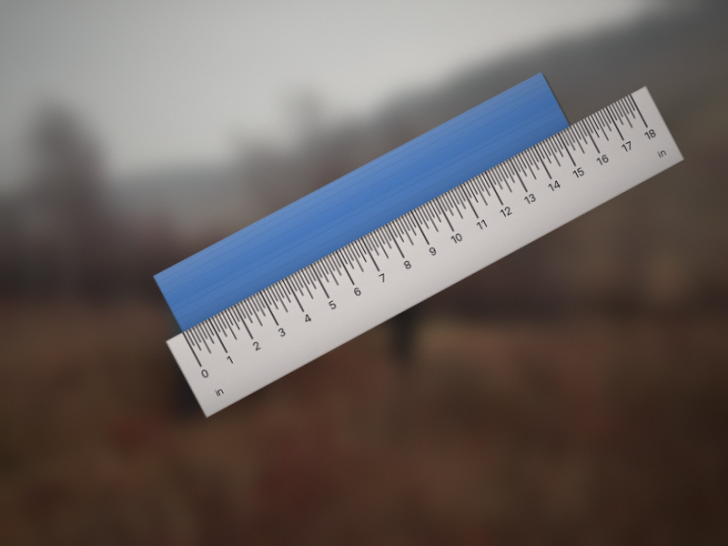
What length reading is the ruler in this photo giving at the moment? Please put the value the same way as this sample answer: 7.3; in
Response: 15.5; in
